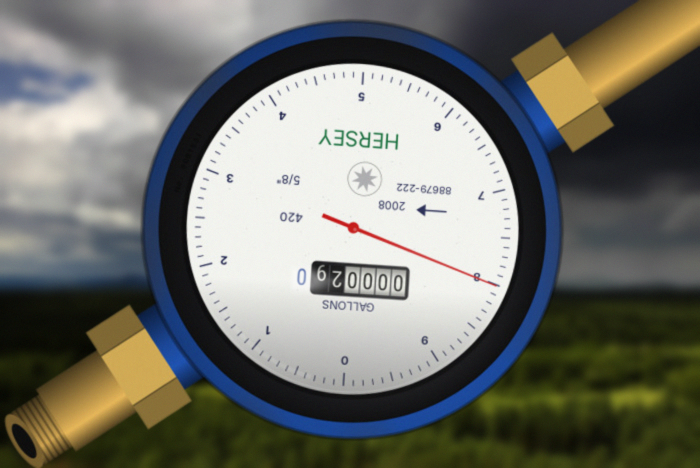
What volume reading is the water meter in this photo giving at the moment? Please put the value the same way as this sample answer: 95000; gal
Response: 288.0; gal
